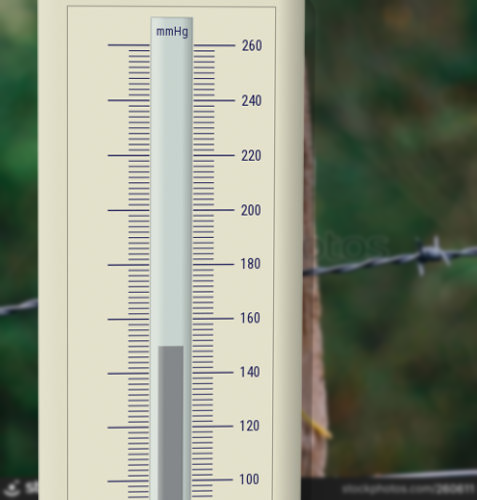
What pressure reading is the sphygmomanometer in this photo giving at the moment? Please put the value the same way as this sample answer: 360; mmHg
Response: 150; mmHg
